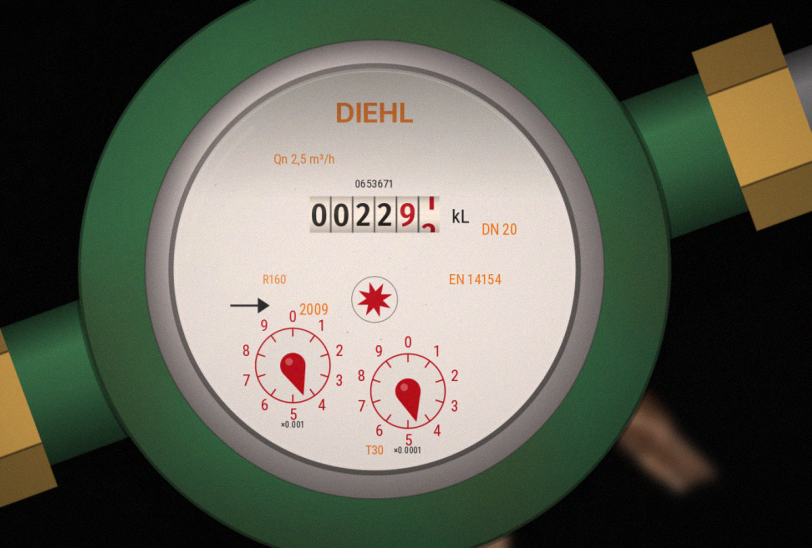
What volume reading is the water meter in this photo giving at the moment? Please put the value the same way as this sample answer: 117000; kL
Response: 22.9144; kL
